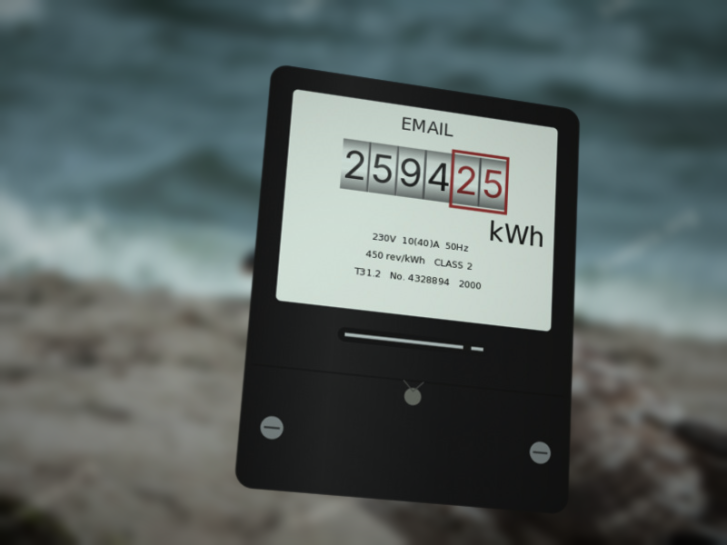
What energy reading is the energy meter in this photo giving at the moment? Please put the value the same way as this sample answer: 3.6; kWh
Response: 2594.25; kWh
